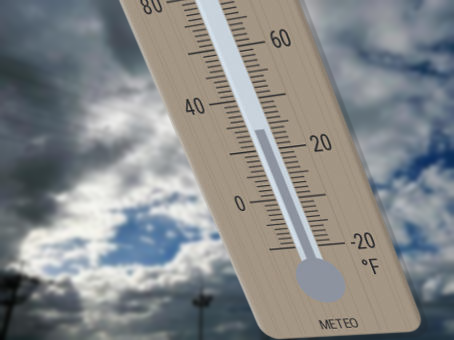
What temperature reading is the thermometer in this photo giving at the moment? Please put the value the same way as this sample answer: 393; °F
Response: 28; °F
